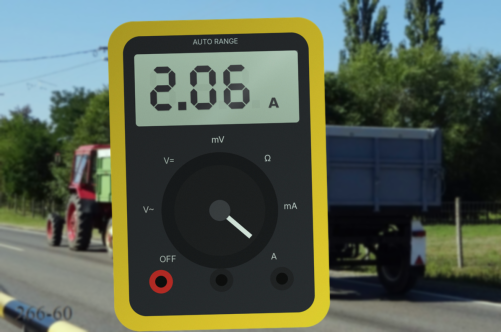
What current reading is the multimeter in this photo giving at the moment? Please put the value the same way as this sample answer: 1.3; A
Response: 2.06; A
